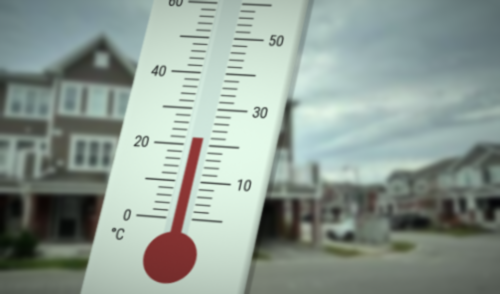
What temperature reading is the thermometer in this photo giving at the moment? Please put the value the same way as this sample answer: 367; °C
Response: 22; °C
